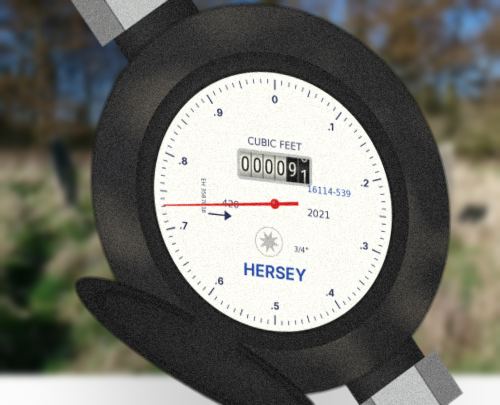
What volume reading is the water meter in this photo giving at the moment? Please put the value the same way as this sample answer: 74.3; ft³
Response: 90.73; ft³
